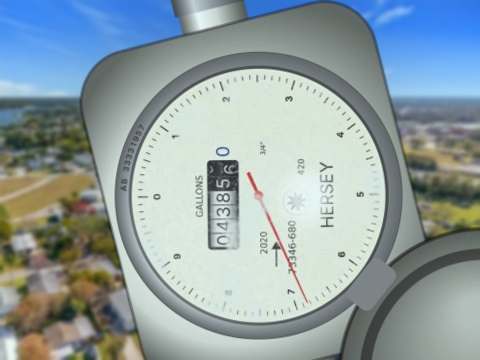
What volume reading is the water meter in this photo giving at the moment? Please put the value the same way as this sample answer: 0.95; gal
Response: 438556.8; gal
